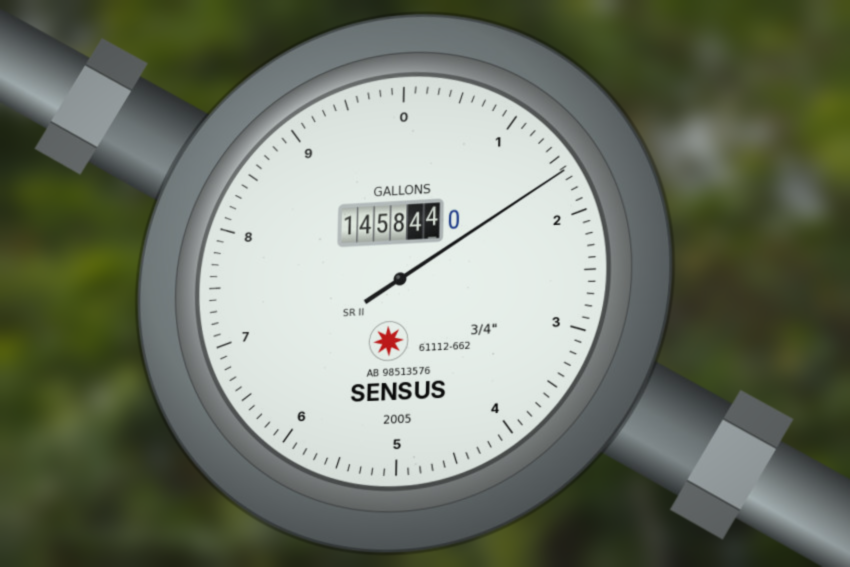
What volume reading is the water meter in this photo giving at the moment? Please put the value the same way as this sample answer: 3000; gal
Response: 1458441.6; gal
